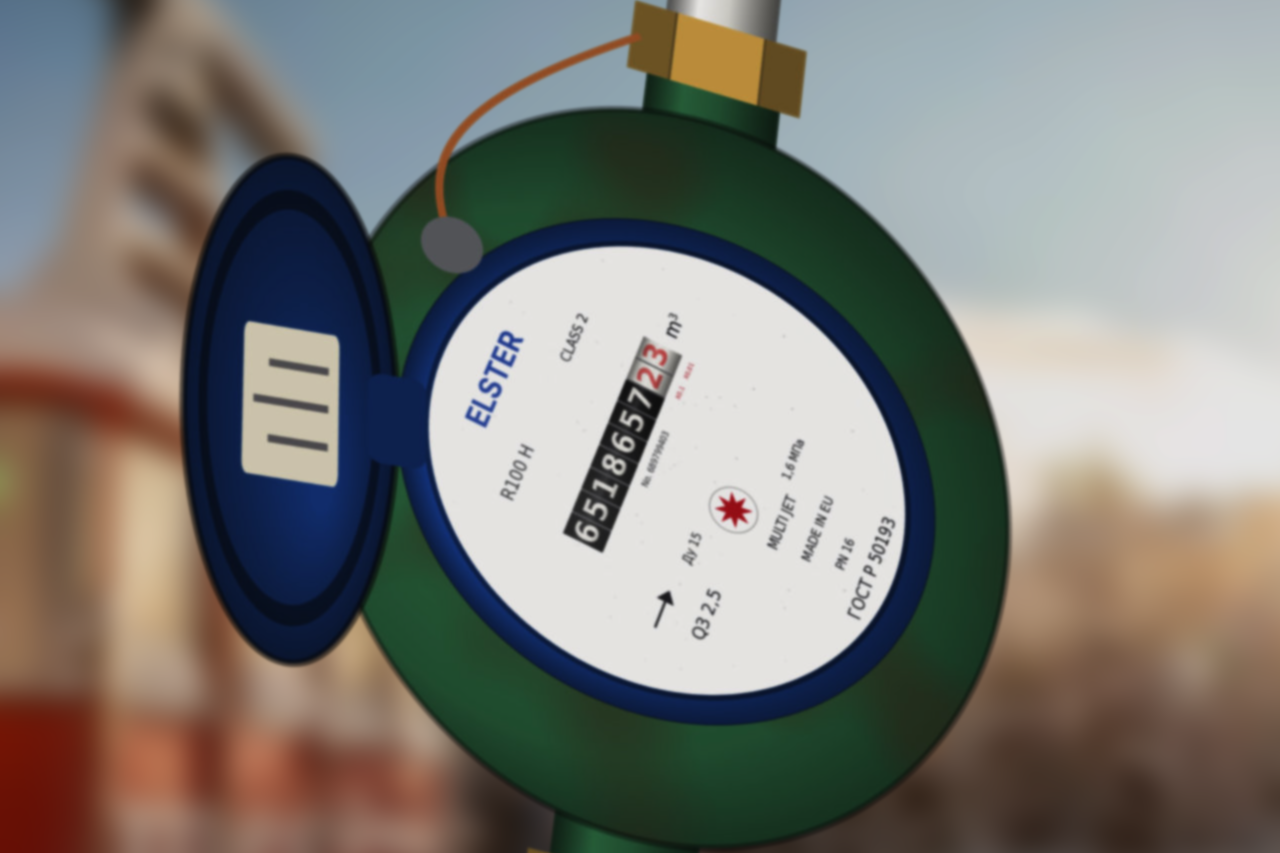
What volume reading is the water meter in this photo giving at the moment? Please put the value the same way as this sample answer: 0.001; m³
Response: 6518657.23; m³
